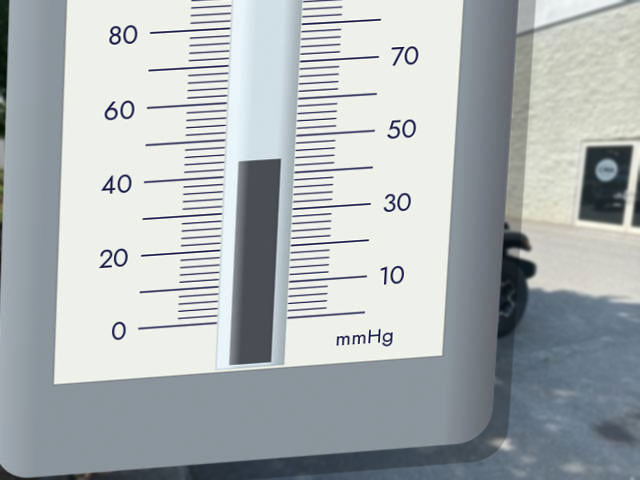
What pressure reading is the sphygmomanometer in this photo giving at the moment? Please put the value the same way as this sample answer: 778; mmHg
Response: 44; mmHg
